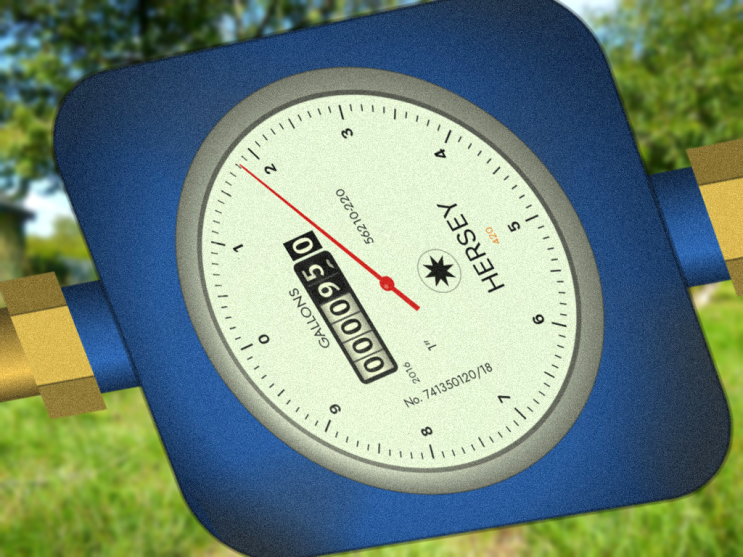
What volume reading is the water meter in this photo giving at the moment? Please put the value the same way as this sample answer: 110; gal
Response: 951.8; gal
